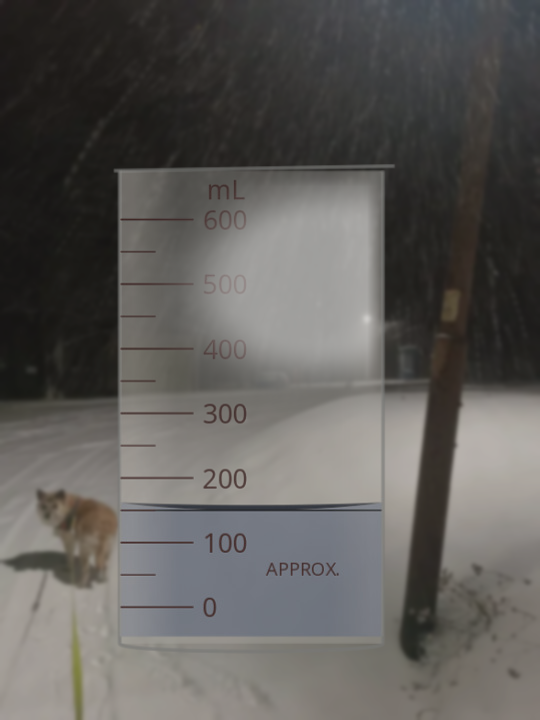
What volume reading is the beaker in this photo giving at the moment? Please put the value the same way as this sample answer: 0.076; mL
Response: 150; mL
